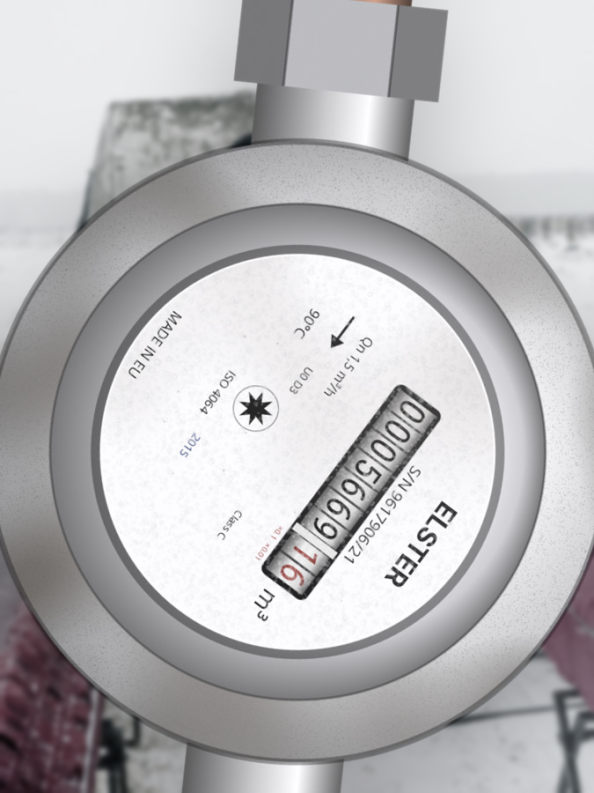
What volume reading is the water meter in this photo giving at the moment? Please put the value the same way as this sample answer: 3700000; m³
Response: 5669.16; m³
